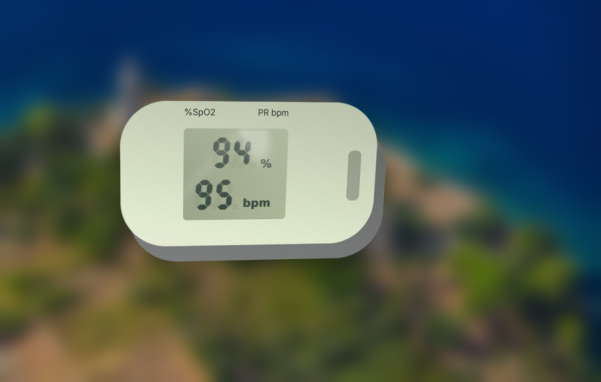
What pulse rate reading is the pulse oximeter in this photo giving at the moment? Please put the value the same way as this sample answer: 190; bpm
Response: 95; bpm
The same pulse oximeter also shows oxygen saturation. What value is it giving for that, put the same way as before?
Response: 94; %
